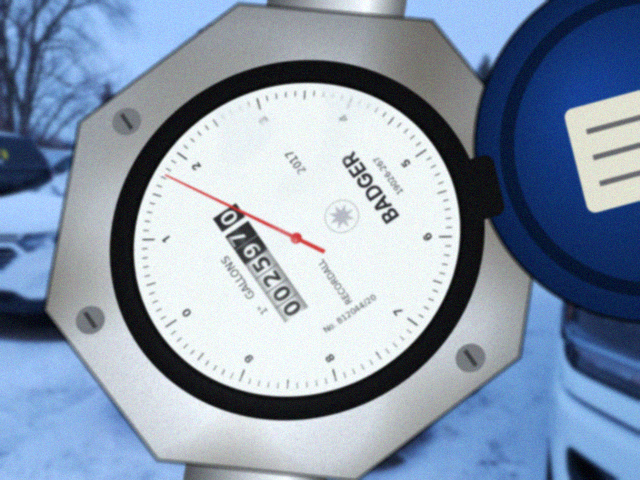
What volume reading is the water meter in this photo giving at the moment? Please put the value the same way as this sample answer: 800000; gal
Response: 25971.7; gal
